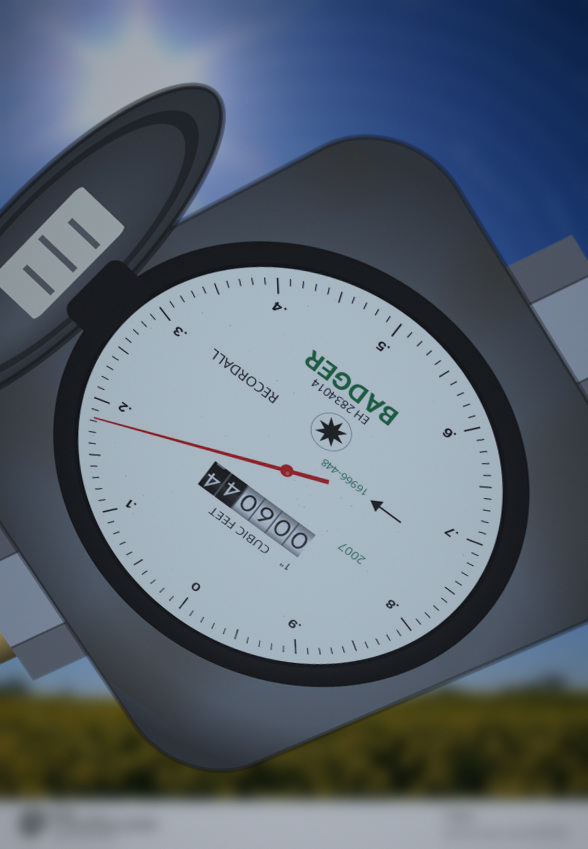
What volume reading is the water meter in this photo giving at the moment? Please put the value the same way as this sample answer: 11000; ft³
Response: 6044.18; ft³
